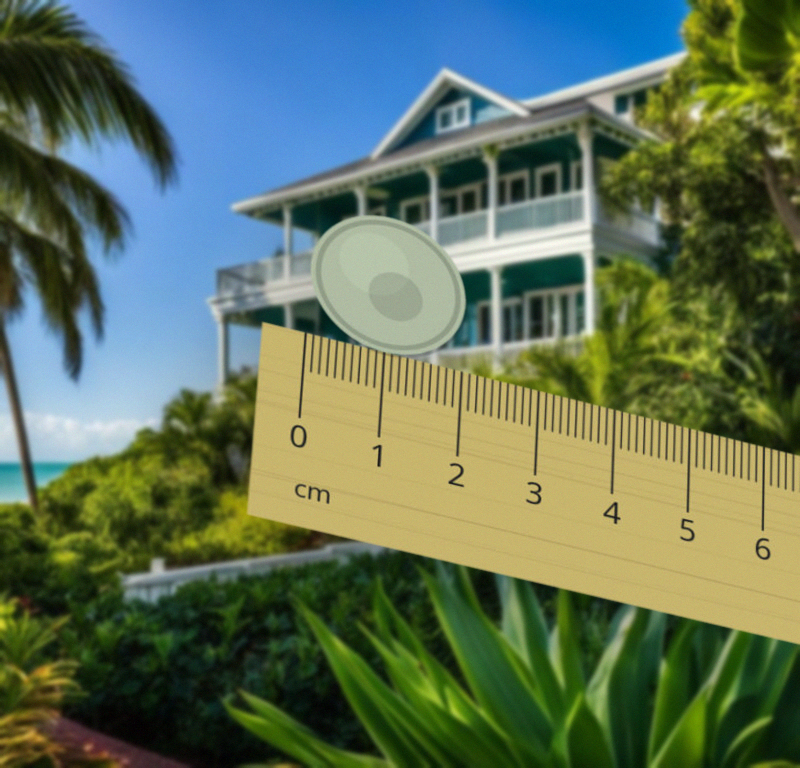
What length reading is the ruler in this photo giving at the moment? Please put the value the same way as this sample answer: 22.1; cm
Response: 2; cm
